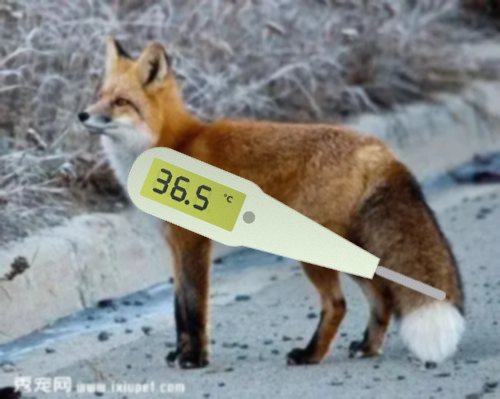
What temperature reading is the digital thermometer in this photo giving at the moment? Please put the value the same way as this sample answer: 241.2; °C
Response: 36.5; °C
